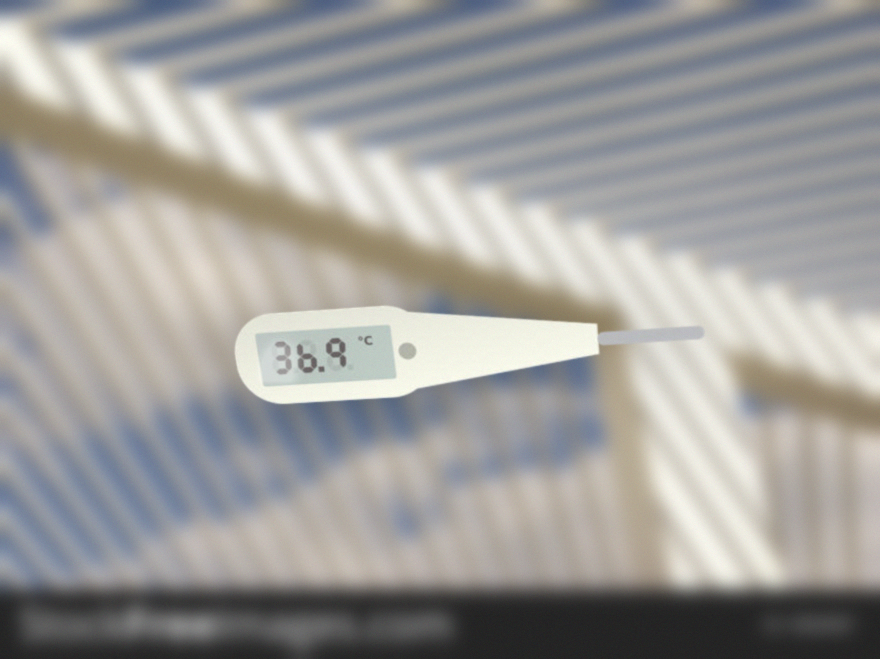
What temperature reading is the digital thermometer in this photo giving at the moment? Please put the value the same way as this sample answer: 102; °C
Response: 36.9; °C
